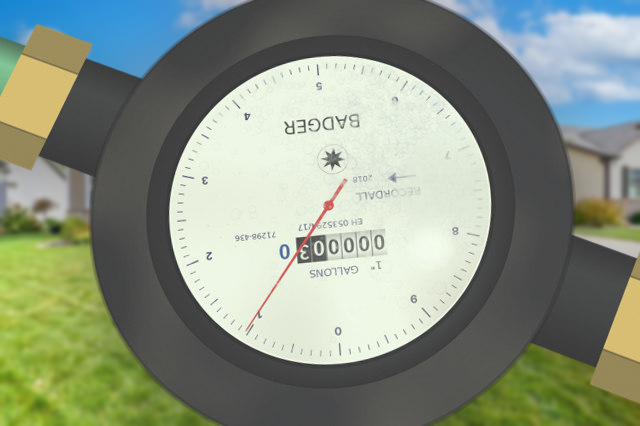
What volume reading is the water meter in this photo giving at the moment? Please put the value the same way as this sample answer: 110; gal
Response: 31.0; gal
